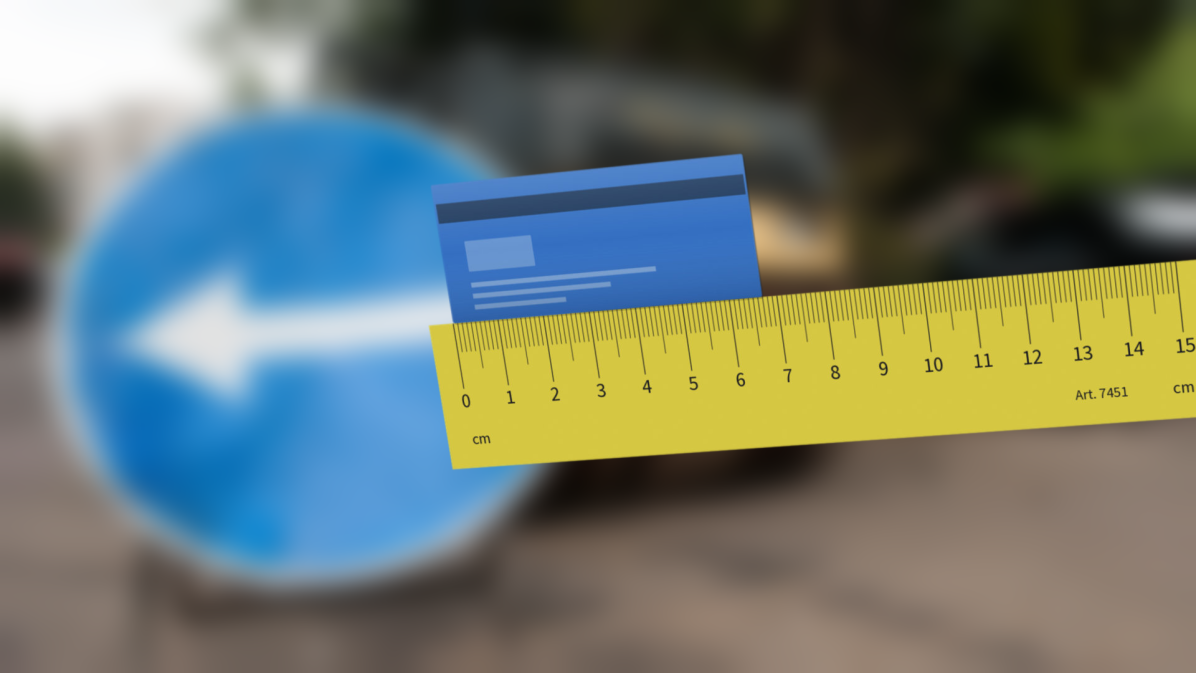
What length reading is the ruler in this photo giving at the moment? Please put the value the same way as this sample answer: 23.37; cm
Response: 6.7; cm
